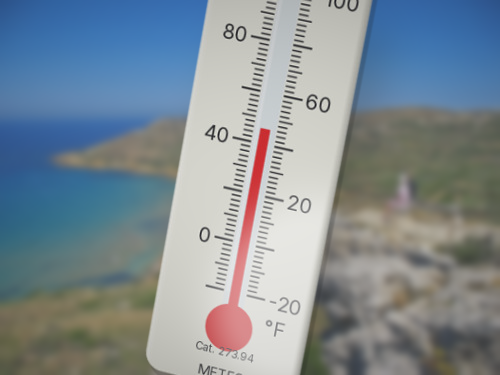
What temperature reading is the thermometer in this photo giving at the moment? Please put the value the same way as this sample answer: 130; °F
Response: 46; °F
